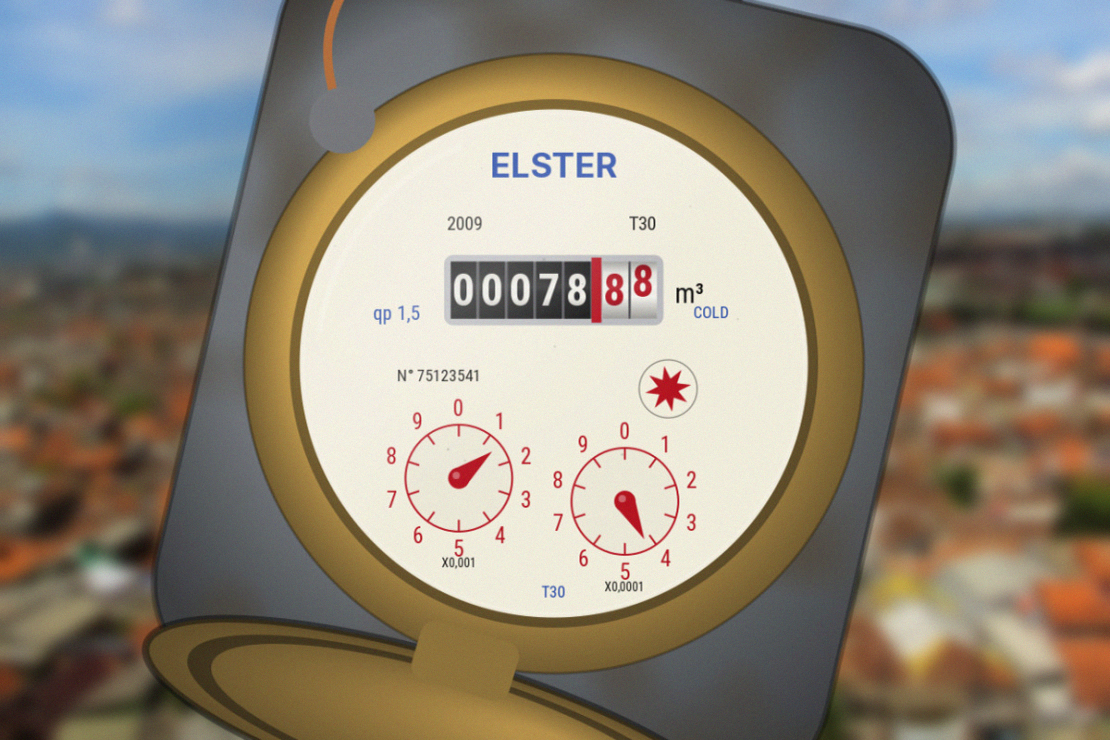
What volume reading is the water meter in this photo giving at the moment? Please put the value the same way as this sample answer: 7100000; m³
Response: 78.8814; m³
